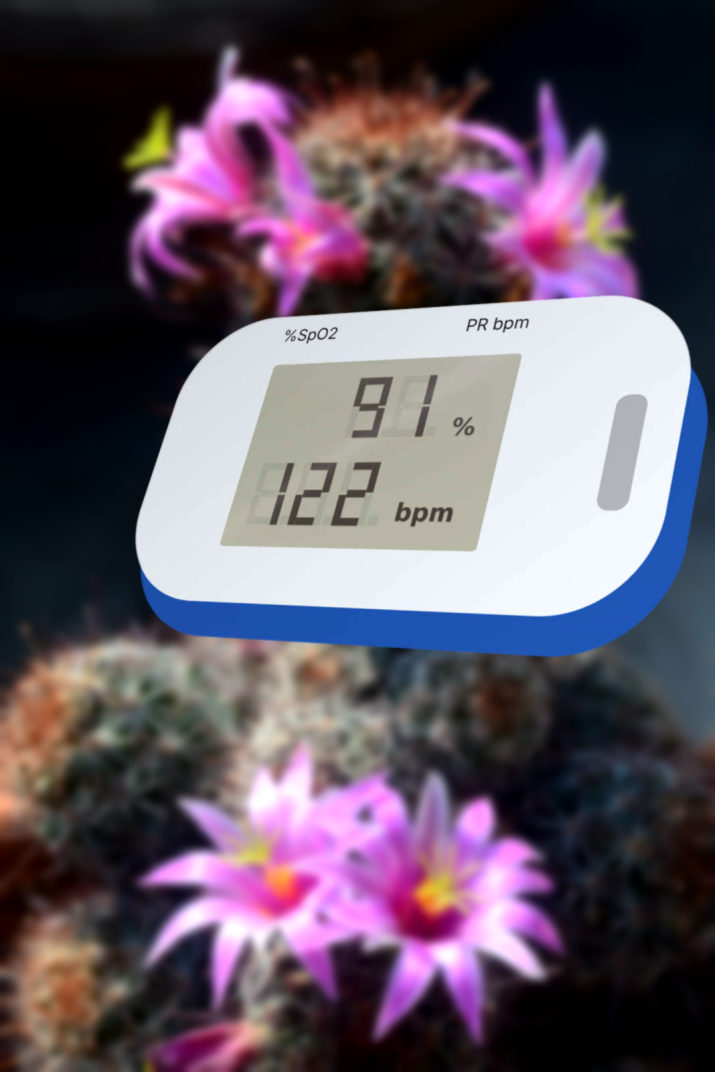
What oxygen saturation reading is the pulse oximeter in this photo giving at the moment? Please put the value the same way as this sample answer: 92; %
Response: 91; %
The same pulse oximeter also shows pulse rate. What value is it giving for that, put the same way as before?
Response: 122; bpm
